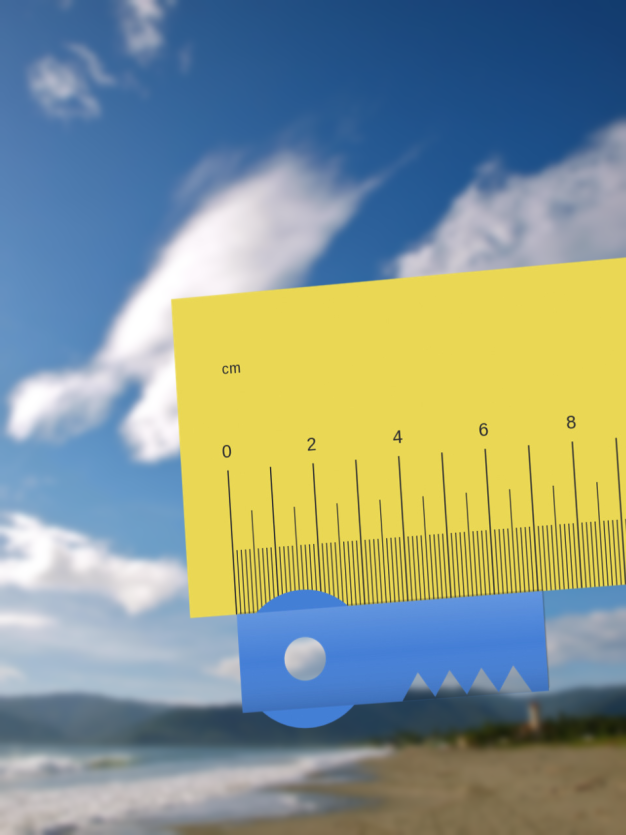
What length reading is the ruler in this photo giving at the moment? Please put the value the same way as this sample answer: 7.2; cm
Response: 7.1; cm
